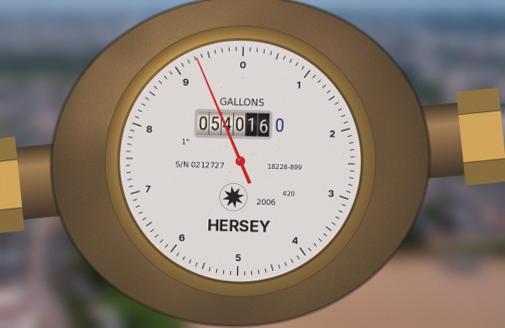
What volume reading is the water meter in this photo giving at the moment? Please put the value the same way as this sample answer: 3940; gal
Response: 540159.3; gal
